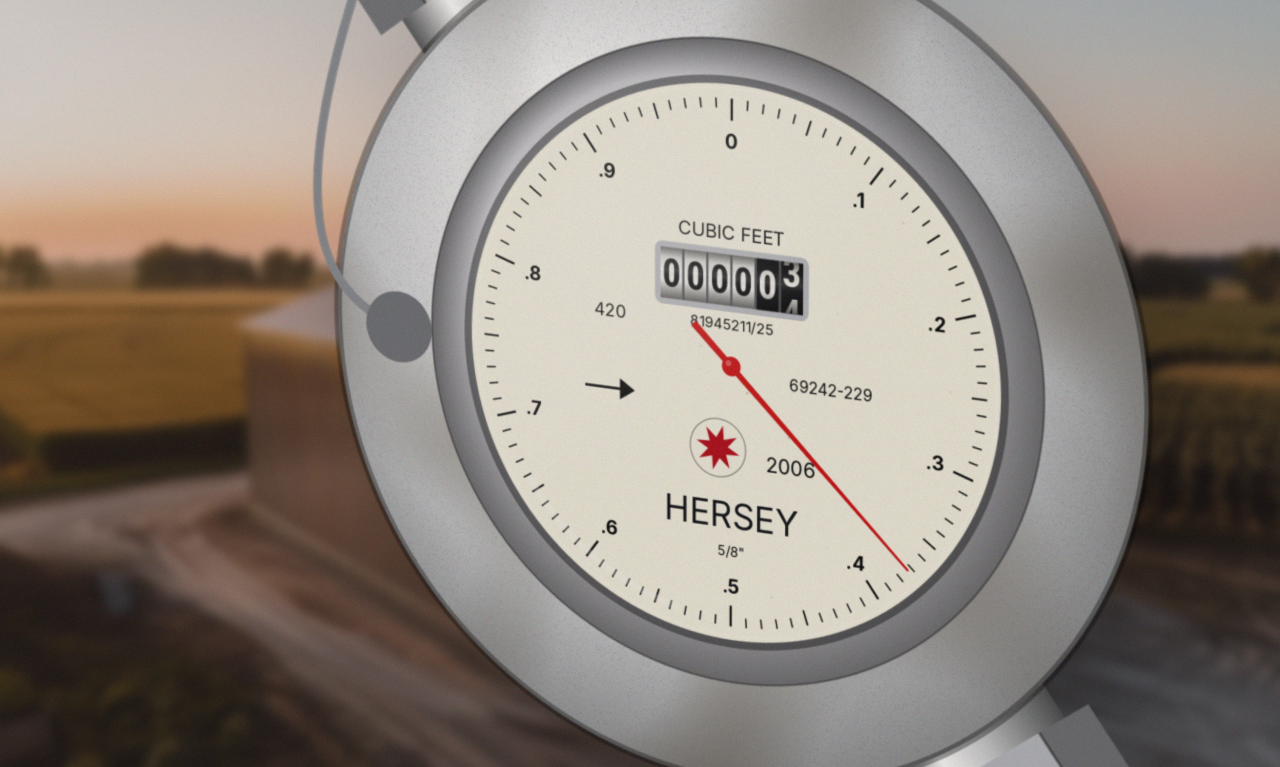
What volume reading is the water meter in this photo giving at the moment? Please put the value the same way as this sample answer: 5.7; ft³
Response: 3.37; ft³
